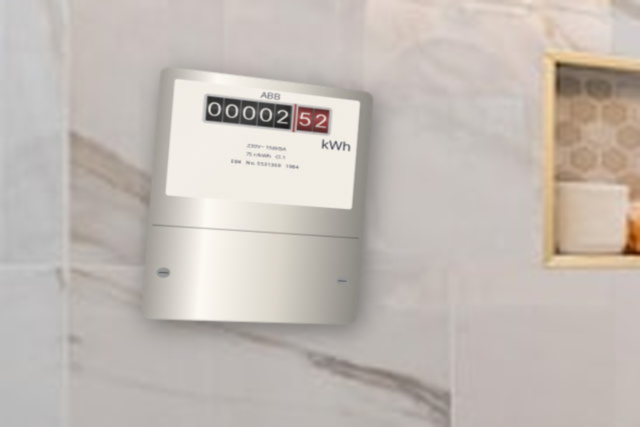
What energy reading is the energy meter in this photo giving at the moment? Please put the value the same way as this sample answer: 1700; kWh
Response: 2.52; kWh
